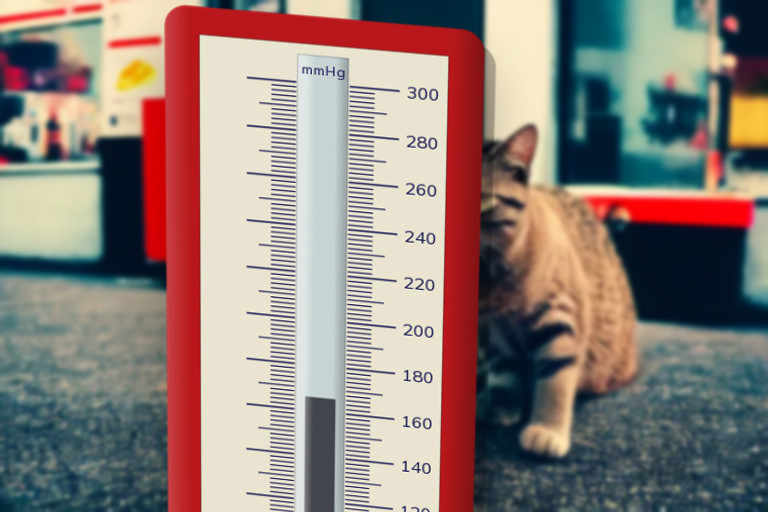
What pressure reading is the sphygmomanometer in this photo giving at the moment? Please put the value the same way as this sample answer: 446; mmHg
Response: 166; mmHg
